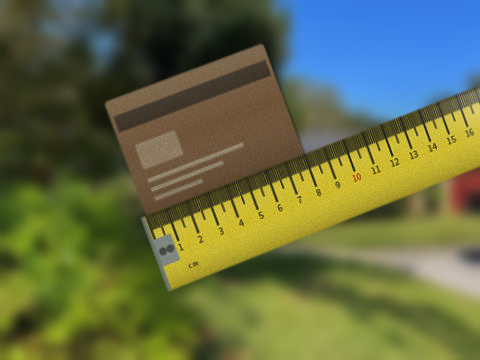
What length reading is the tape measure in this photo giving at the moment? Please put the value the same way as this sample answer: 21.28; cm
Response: 8; cm
